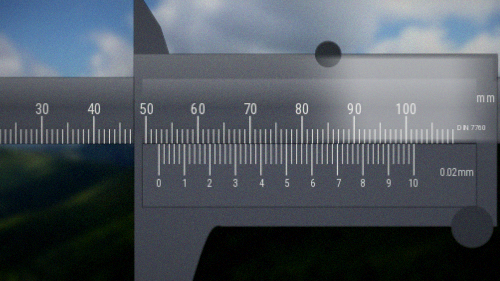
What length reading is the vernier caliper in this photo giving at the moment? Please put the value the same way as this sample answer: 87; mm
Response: 52.5; mm
